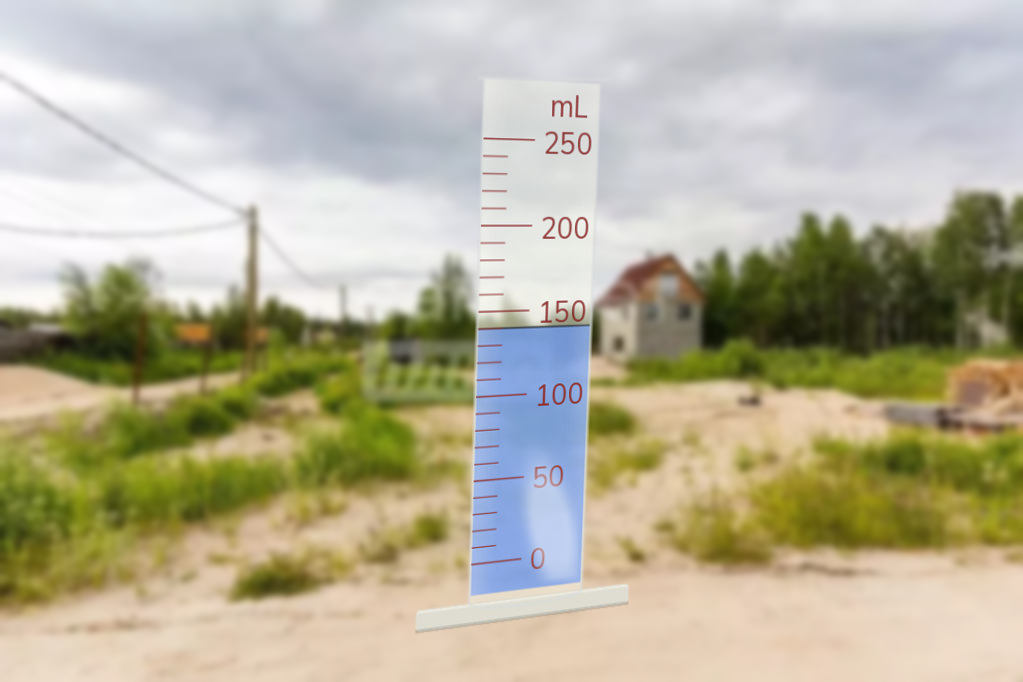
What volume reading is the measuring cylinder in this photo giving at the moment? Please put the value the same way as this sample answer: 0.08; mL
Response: 140; mL
